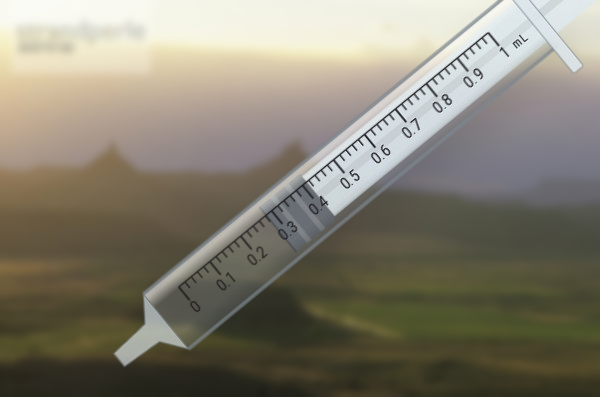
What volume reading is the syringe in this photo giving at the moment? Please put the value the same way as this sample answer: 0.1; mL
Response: 0.28; mL
